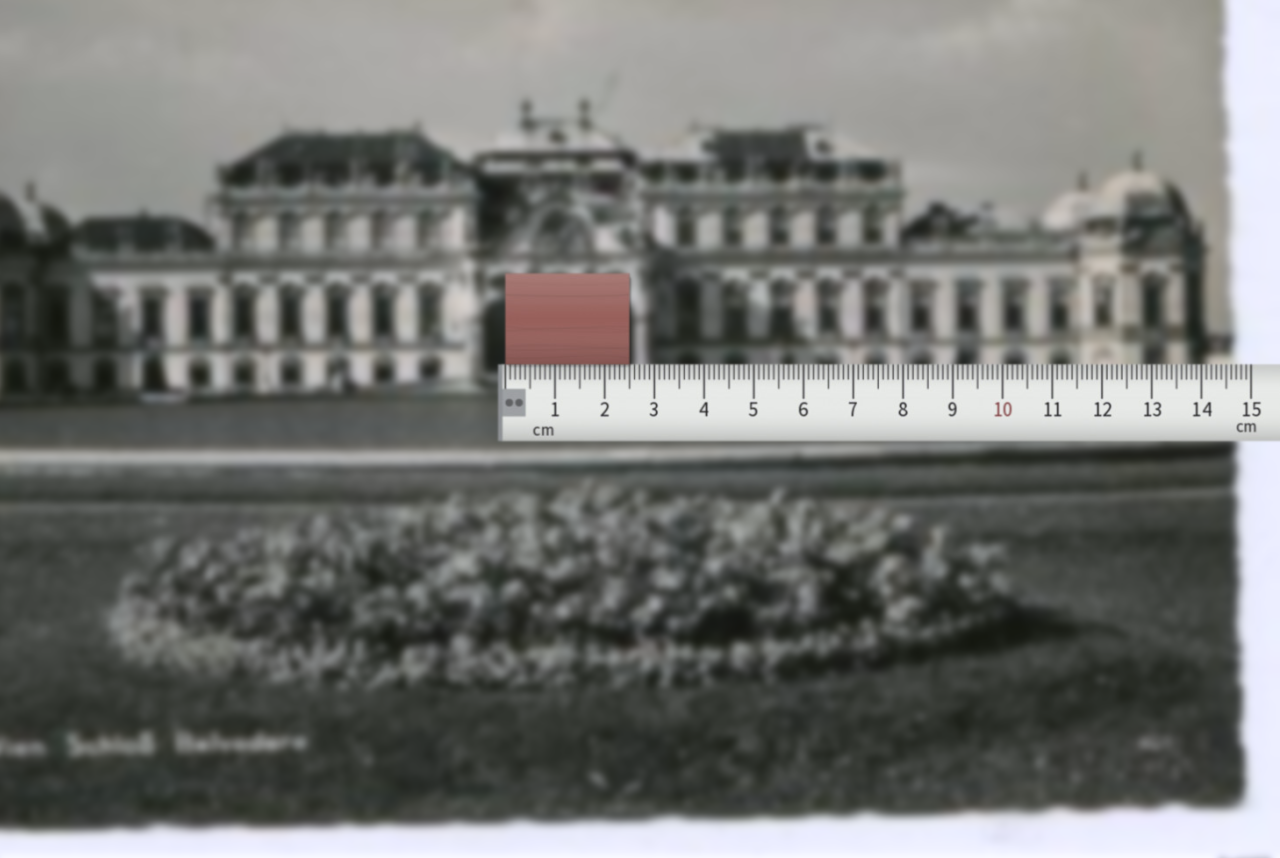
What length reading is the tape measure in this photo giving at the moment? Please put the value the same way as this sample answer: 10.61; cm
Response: 2.5; cm
